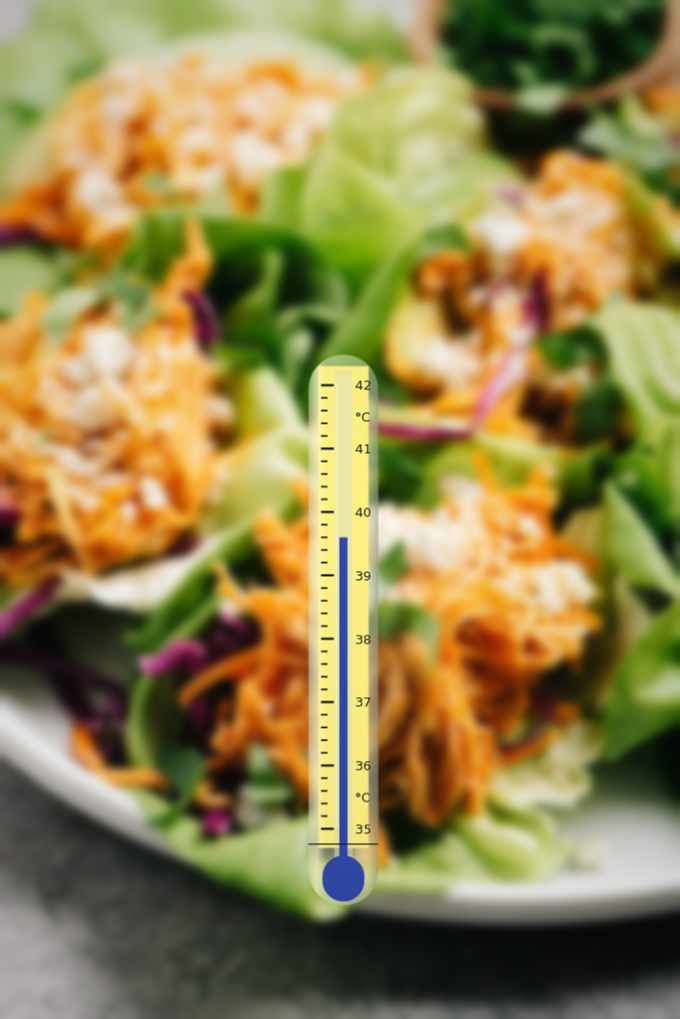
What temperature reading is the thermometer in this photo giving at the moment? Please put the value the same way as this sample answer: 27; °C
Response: 39.6; °C
